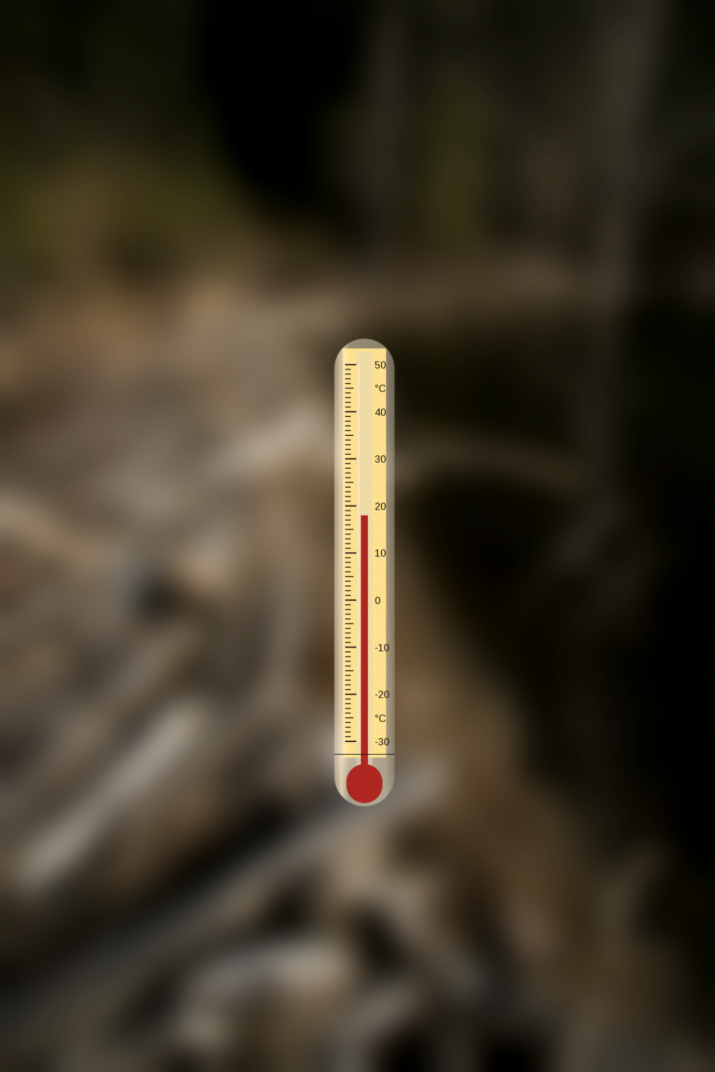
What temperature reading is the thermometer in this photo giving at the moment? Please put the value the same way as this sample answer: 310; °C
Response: 18; °C
